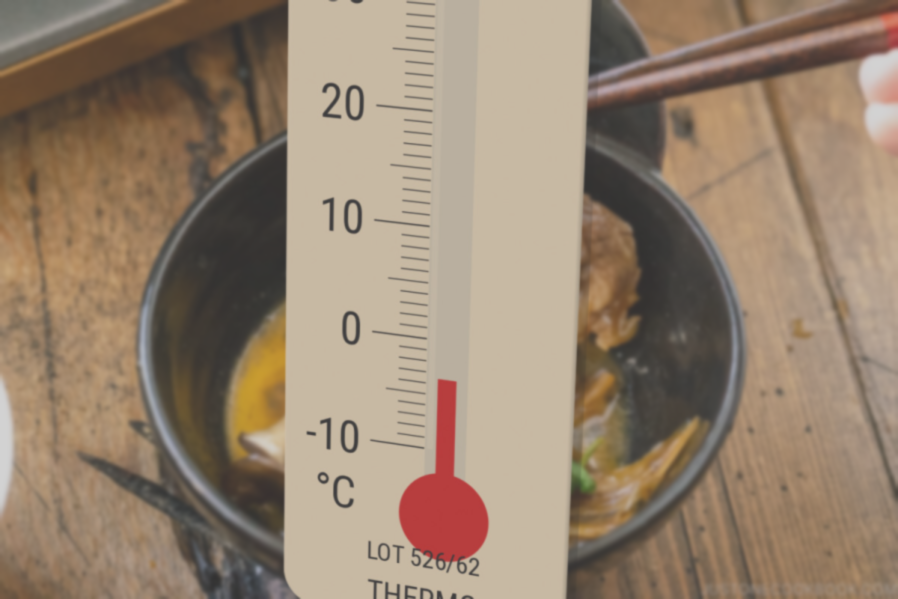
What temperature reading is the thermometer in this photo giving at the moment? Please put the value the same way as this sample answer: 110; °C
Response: -3.5; °C
